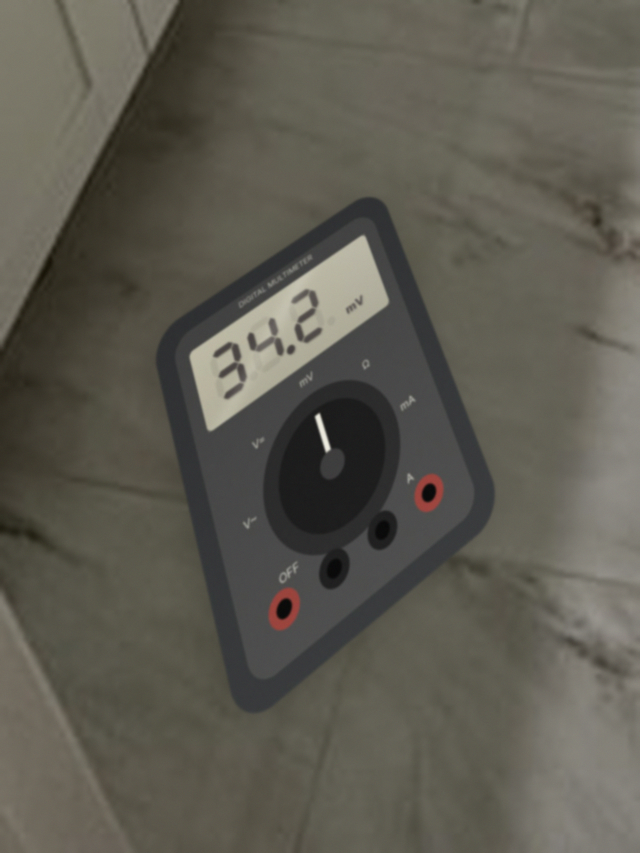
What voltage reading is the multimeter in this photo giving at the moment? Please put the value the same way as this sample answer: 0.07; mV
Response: 34.2; mV
